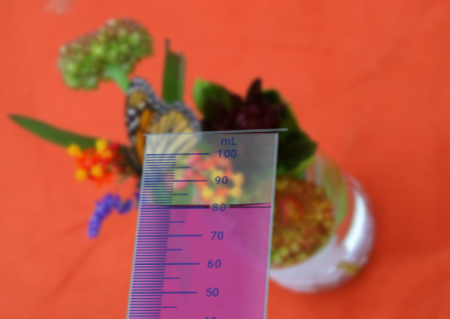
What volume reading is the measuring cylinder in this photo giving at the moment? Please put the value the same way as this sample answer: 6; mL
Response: 80; mL
